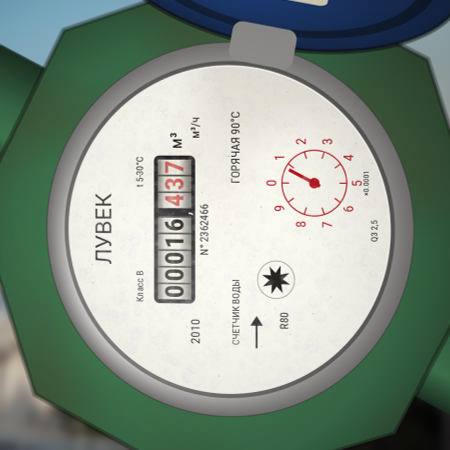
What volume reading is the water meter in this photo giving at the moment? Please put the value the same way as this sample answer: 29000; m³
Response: 16.4370; m³
